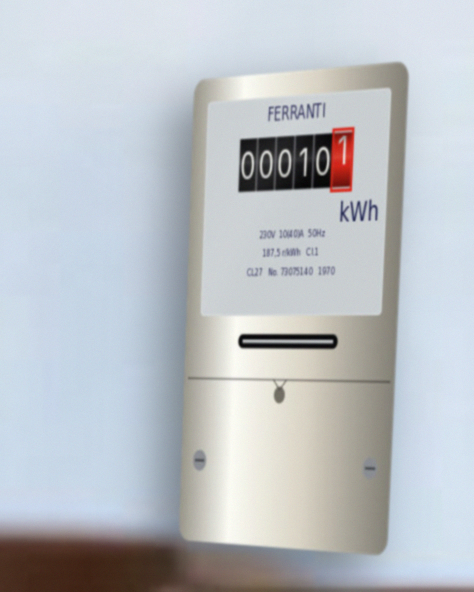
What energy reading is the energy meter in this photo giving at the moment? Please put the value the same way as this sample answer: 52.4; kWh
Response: 10.1; kWh
